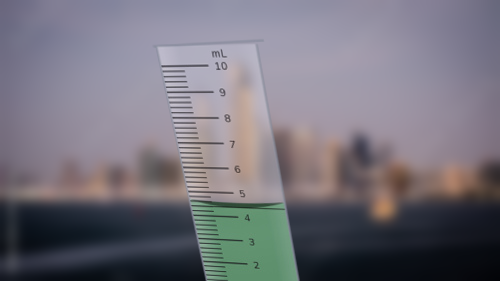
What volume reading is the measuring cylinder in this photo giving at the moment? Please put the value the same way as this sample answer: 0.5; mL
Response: 4.4; mL
